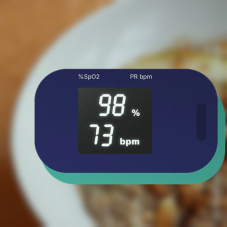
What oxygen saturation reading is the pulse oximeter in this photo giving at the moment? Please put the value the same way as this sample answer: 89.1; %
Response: 98; %
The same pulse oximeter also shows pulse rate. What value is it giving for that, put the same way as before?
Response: 73; bpm
